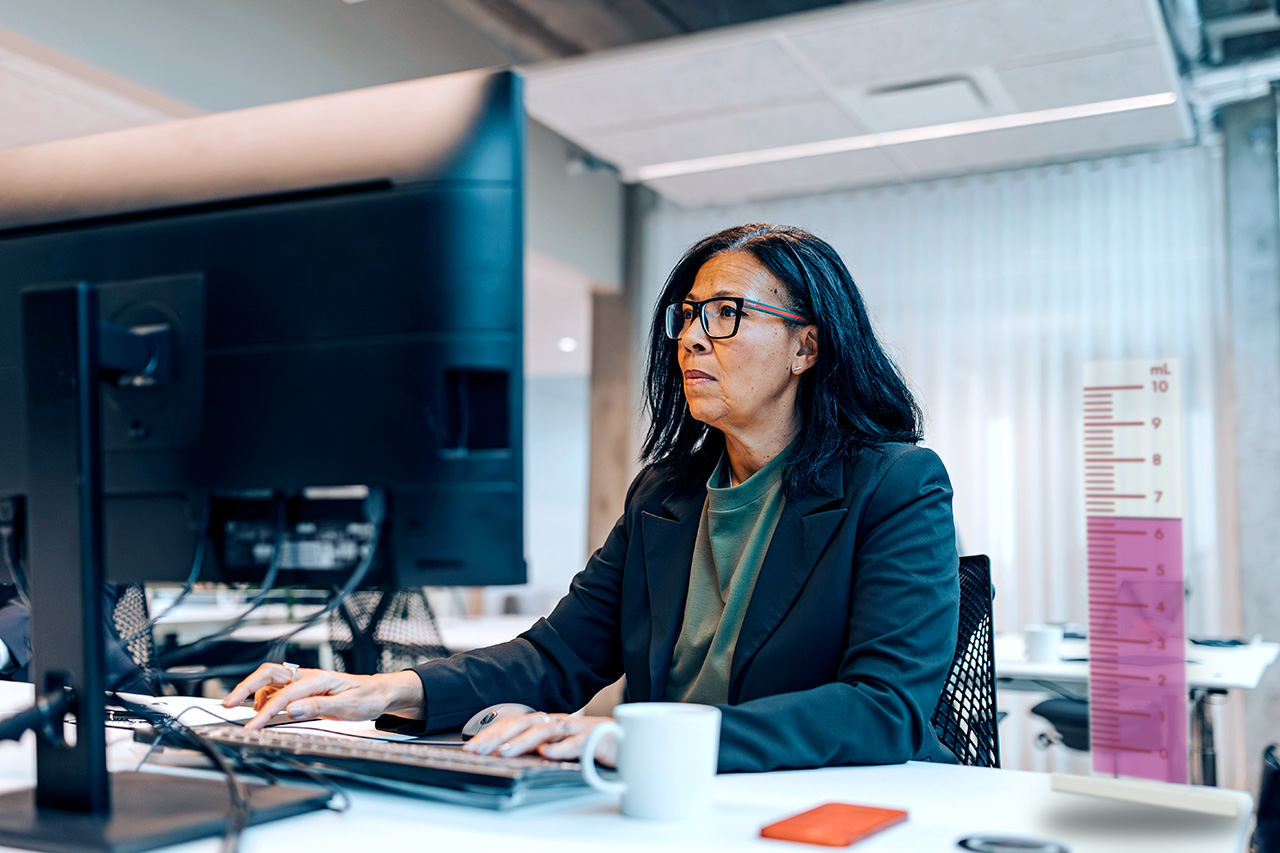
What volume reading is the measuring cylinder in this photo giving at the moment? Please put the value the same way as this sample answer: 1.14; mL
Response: 6.4; mL
